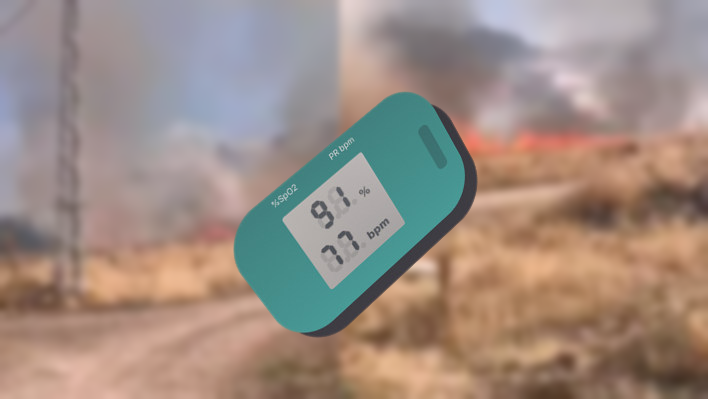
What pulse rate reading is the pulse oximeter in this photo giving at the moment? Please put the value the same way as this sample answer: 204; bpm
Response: 77; bpm
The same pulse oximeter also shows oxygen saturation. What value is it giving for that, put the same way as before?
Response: 91; %
